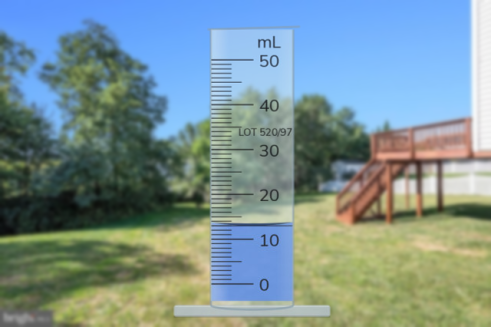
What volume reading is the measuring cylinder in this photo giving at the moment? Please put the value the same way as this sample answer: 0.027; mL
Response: 13; mL
